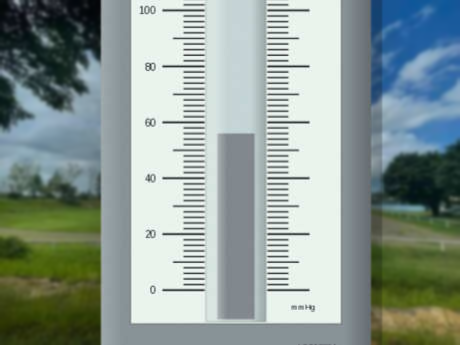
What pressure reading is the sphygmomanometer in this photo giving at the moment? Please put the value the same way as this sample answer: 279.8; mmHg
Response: 56; mmHg
